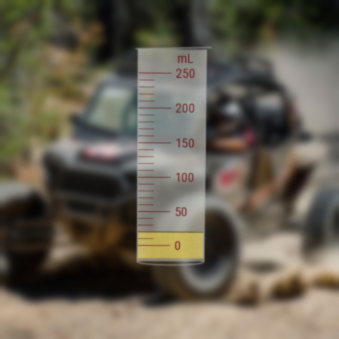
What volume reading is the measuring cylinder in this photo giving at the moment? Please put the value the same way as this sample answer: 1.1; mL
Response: 20; mL
